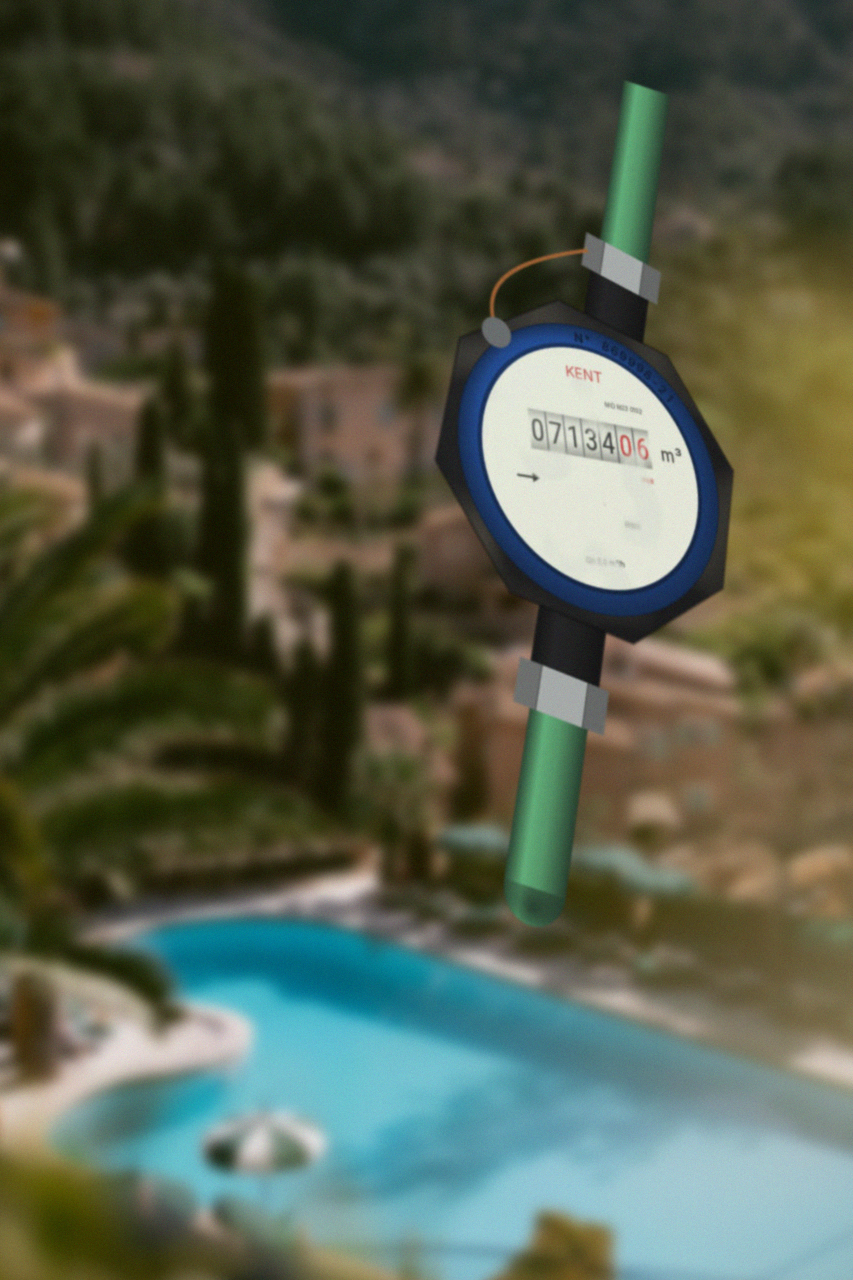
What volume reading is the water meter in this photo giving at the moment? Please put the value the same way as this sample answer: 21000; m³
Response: 7134.06; m³
